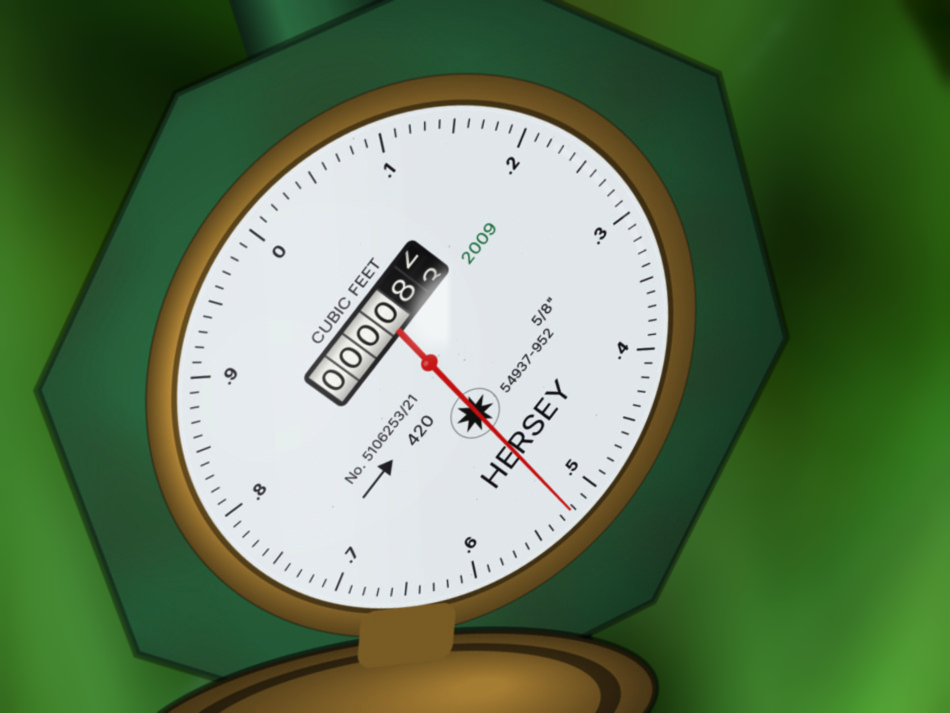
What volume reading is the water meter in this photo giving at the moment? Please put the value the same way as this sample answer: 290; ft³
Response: 82.52; ft³
